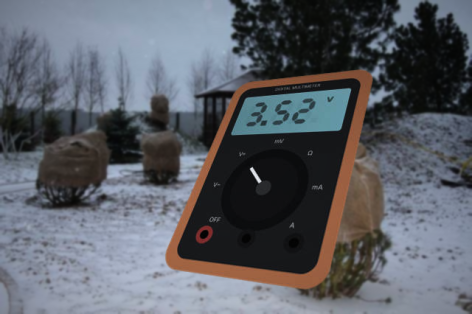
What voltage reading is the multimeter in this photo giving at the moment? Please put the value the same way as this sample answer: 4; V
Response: 3.52; V
